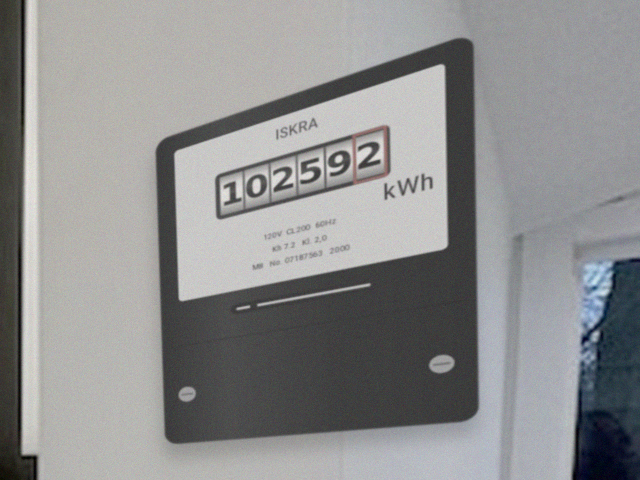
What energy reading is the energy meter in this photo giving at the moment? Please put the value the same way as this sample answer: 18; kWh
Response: 10259.2; kWh
